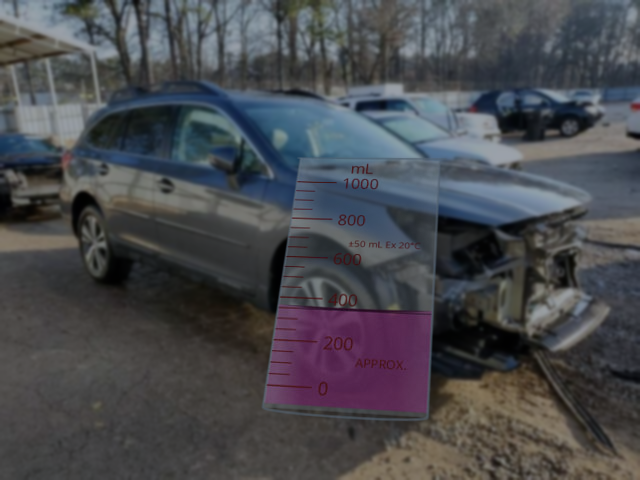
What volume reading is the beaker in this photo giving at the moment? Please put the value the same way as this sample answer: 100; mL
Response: 350; mL
